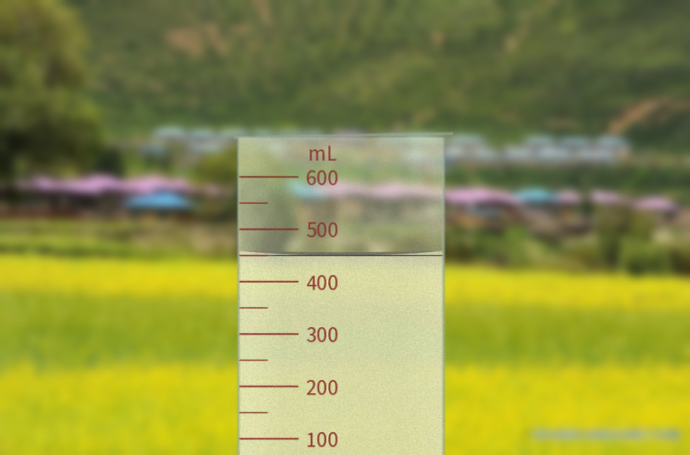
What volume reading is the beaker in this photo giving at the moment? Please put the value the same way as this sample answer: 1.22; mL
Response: 450; mL
